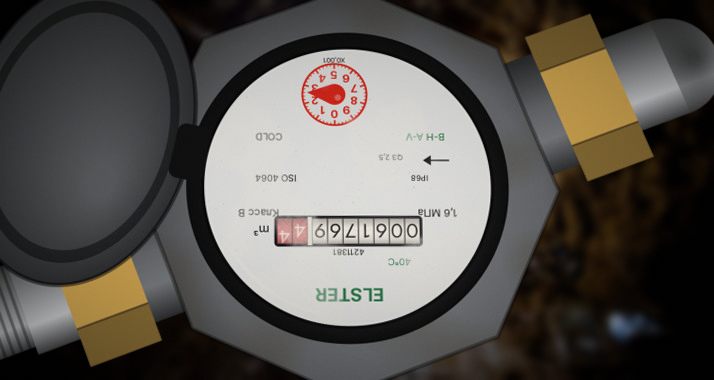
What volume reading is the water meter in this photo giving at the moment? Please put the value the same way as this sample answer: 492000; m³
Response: 61769.442; m³
